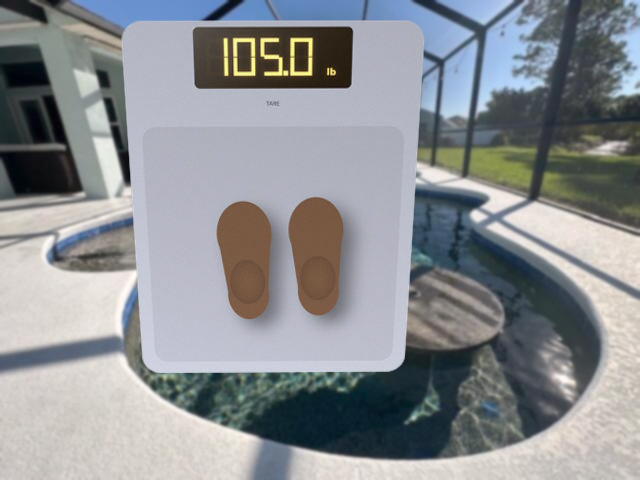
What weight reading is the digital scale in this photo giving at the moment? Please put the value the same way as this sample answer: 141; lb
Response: 105.0; lb
